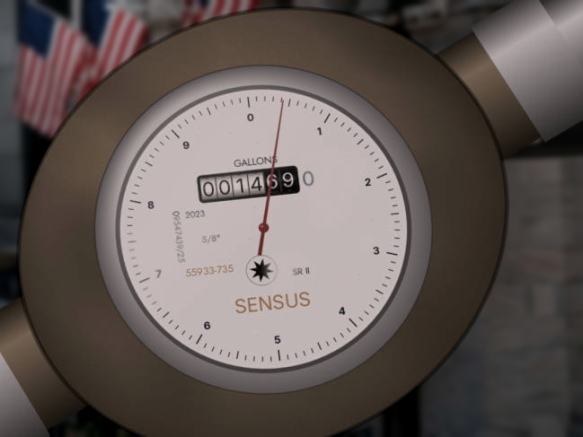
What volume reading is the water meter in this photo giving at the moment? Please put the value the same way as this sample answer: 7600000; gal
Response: 14690.4; gal
